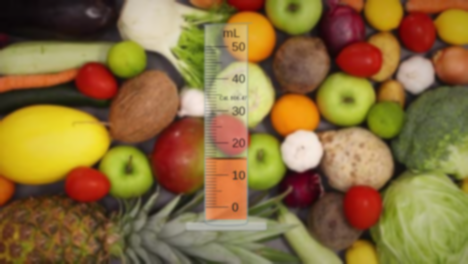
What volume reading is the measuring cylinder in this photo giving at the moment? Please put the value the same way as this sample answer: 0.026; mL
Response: 15; mL
